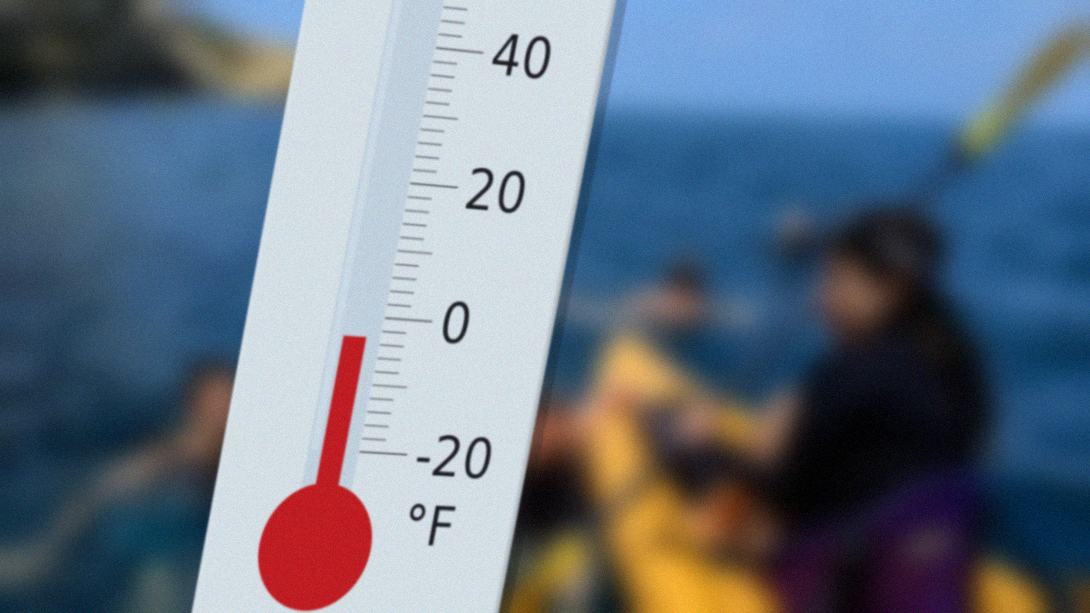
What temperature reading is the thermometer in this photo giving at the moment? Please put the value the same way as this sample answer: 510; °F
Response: -3; °F
